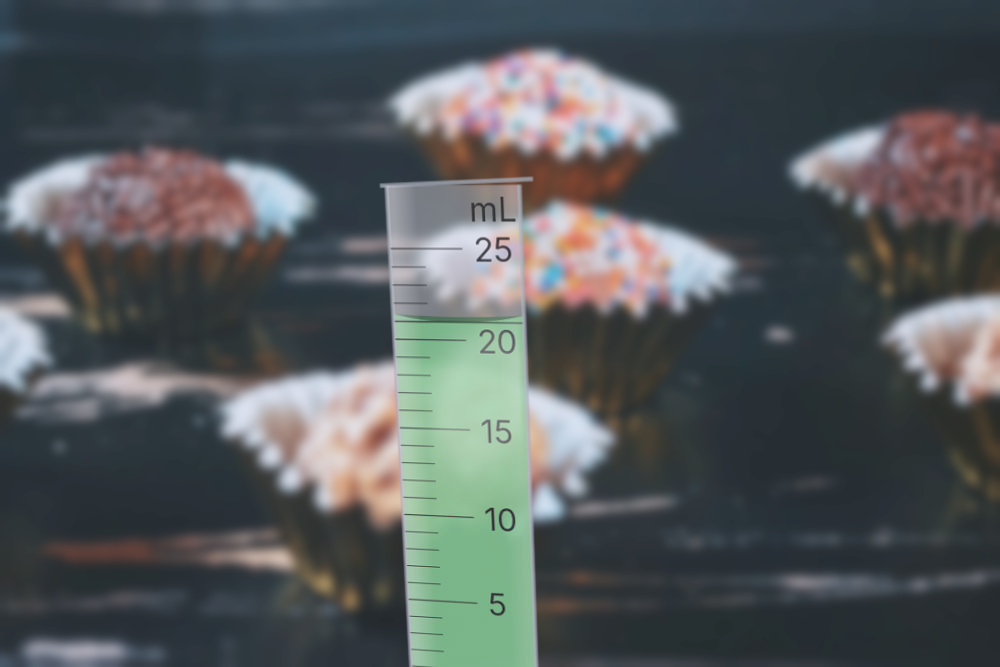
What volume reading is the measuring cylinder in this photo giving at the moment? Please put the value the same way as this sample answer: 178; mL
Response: 21; mL
